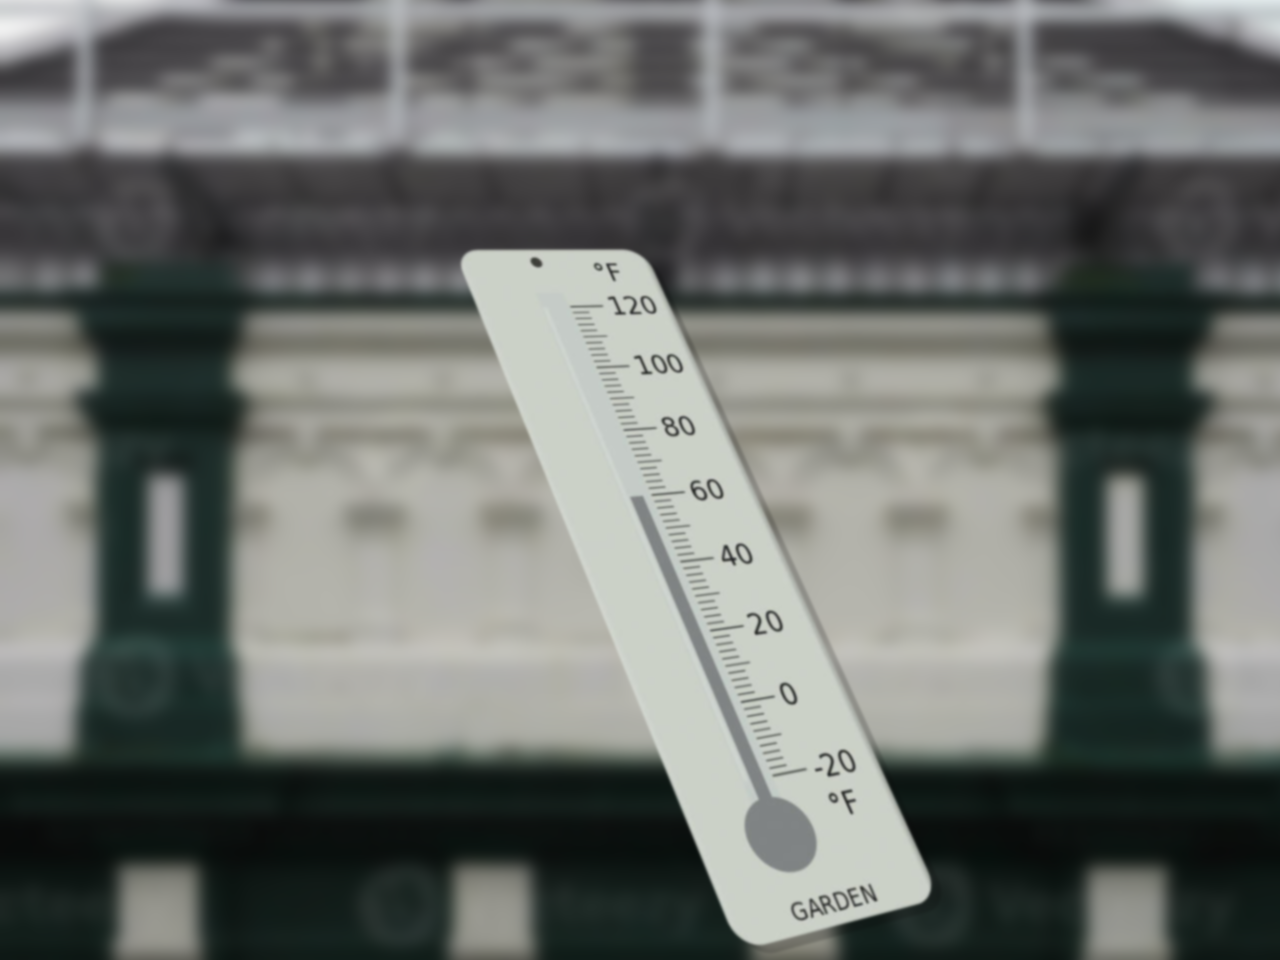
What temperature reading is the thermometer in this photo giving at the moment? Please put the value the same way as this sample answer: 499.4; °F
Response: 60; °F
